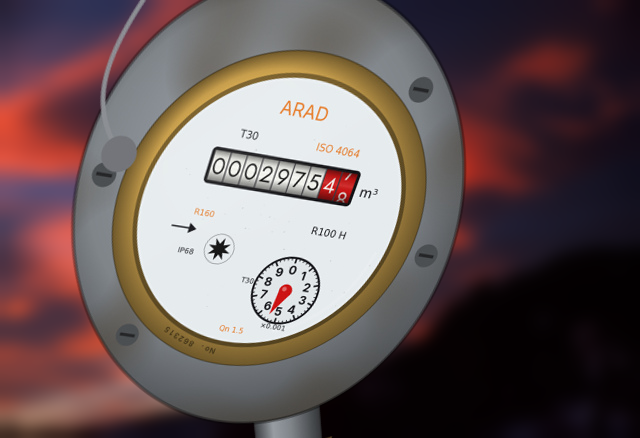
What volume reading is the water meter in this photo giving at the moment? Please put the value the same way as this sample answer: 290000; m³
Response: 2975.475; m³
